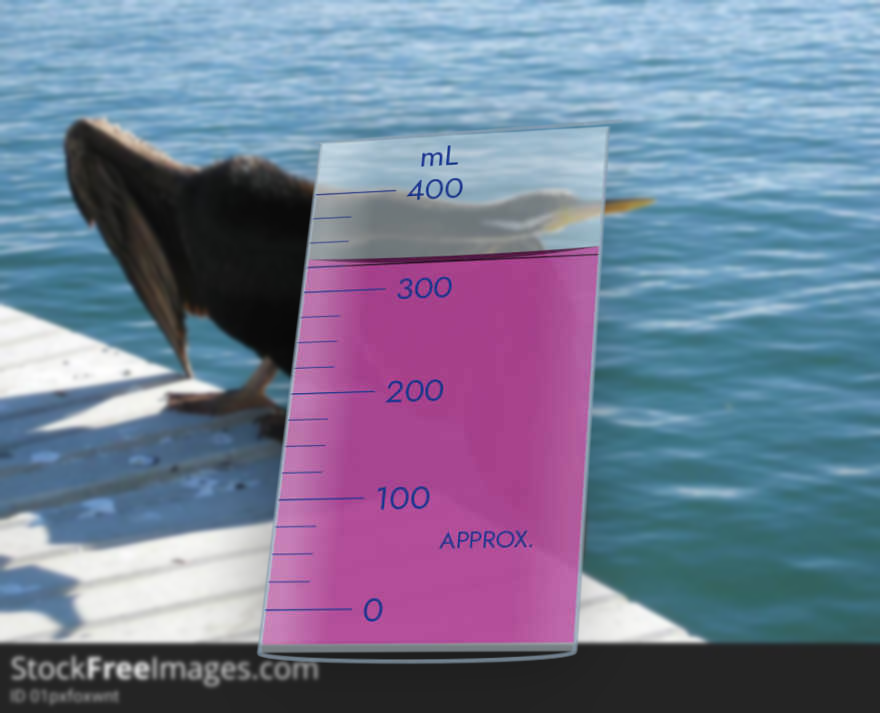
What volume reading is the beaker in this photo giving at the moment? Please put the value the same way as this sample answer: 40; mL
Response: 325; mL
